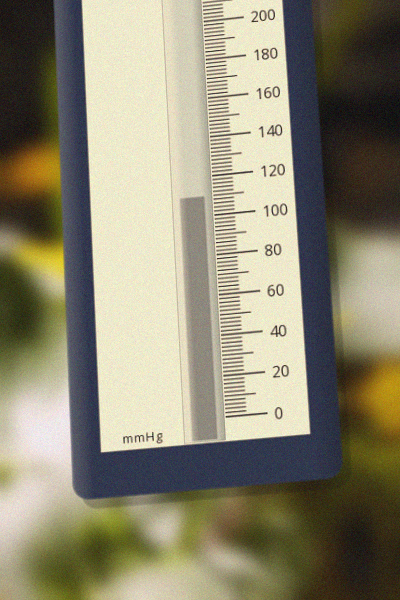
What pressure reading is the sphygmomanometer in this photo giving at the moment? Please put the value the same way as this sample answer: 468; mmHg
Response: 110; mmHg
